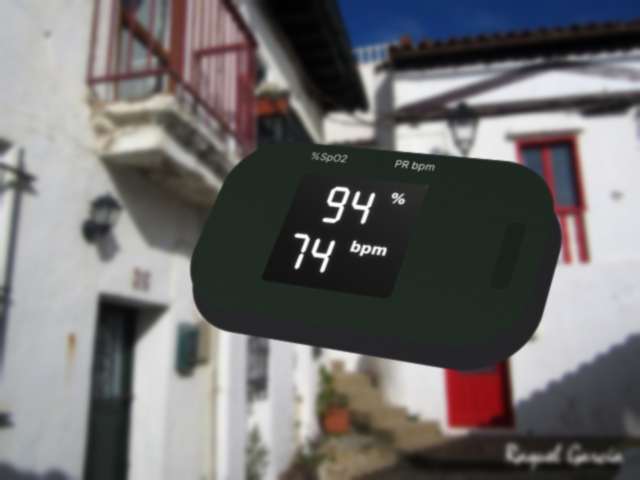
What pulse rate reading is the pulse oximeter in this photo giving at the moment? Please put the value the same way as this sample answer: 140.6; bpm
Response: 74; bpm
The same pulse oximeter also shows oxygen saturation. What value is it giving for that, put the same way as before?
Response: 94; %
